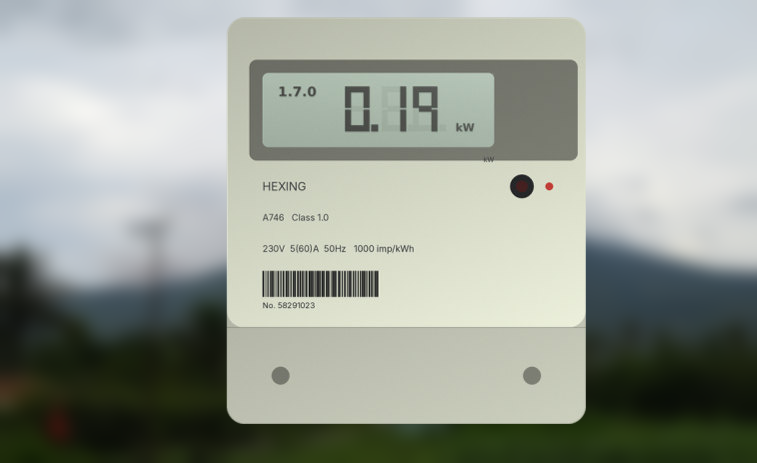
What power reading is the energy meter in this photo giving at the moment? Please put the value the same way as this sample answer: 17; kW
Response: 0.19; kW
